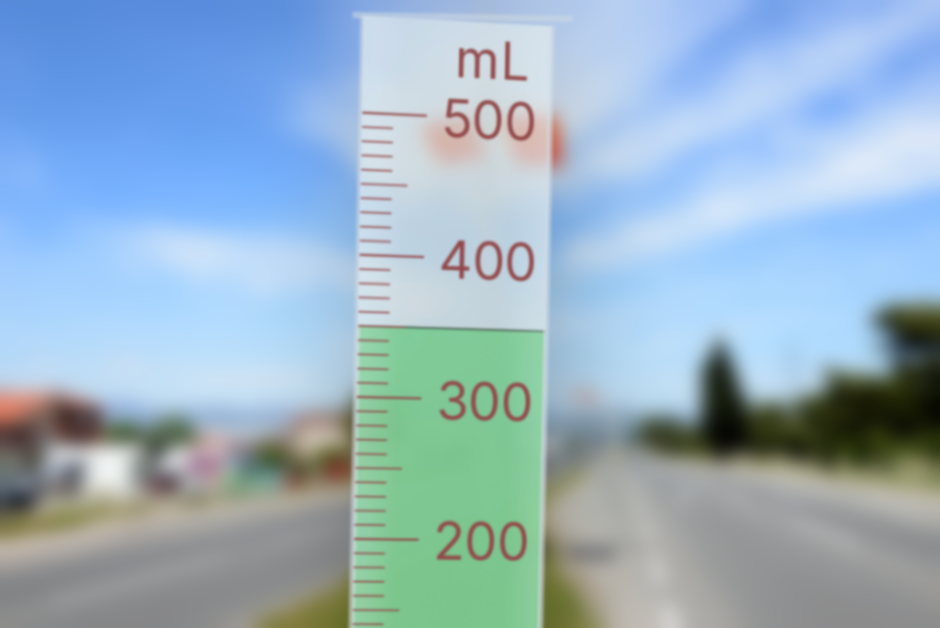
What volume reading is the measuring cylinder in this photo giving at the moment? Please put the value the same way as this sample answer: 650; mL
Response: 350; mL
